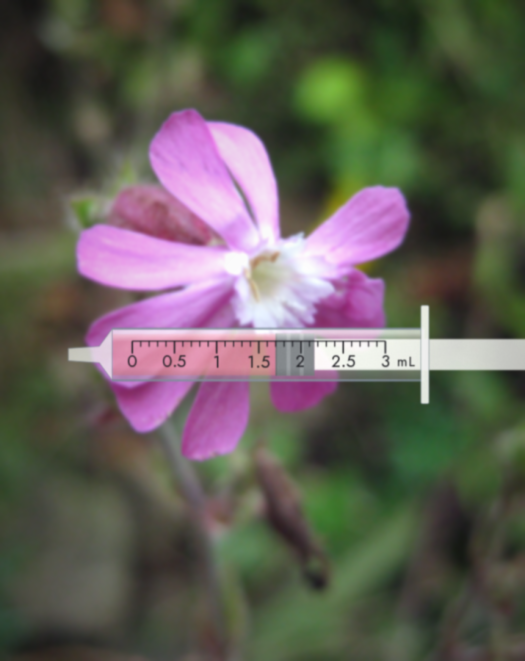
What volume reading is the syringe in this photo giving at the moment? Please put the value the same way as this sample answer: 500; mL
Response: 1.7; mL
